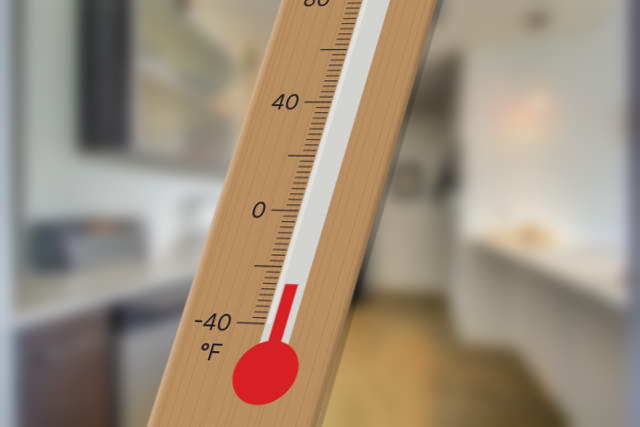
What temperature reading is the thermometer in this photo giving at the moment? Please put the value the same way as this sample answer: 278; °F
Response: -26; °F
